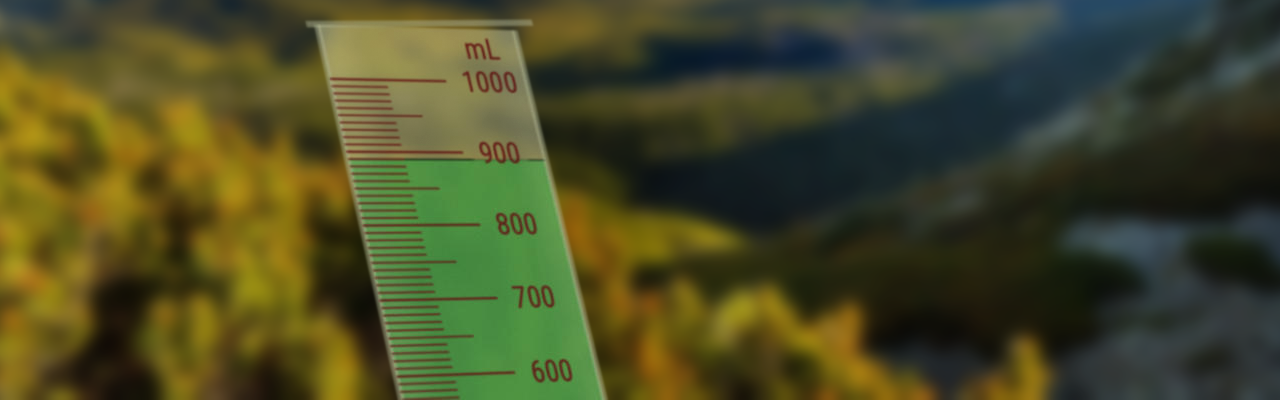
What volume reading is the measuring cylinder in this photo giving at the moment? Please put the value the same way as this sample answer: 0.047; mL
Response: 890; mL
